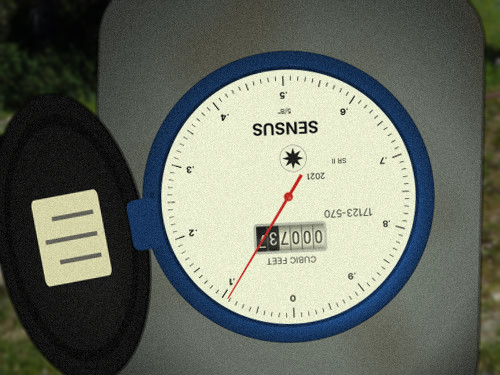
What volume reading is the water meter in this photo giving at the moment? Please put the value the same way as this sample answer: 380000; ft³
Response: 737.09; ft³
